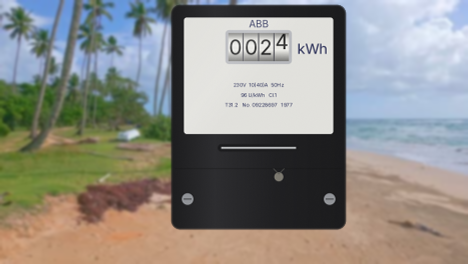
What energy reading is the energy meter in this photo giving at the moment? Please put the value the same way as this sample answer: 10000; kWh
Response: 24; kWh
